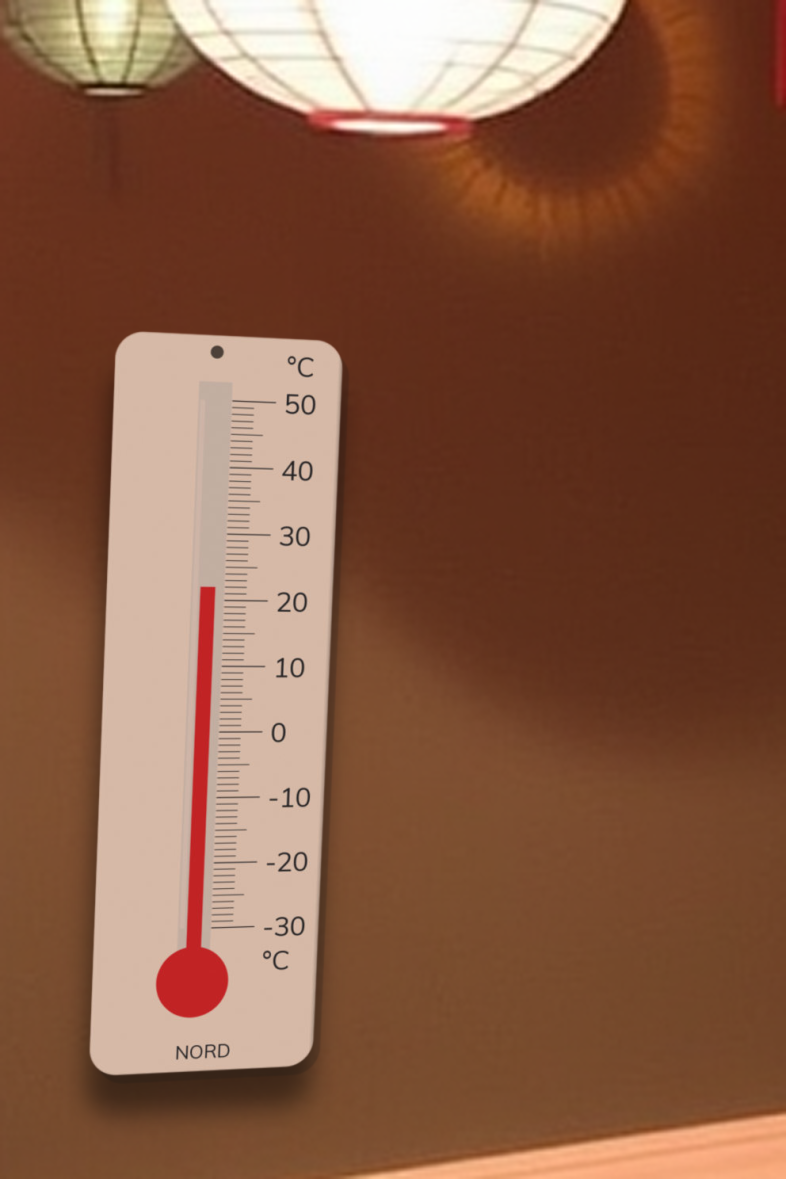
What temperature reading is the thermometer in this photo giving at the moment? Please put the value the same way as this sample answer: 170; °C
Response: 22; °C
